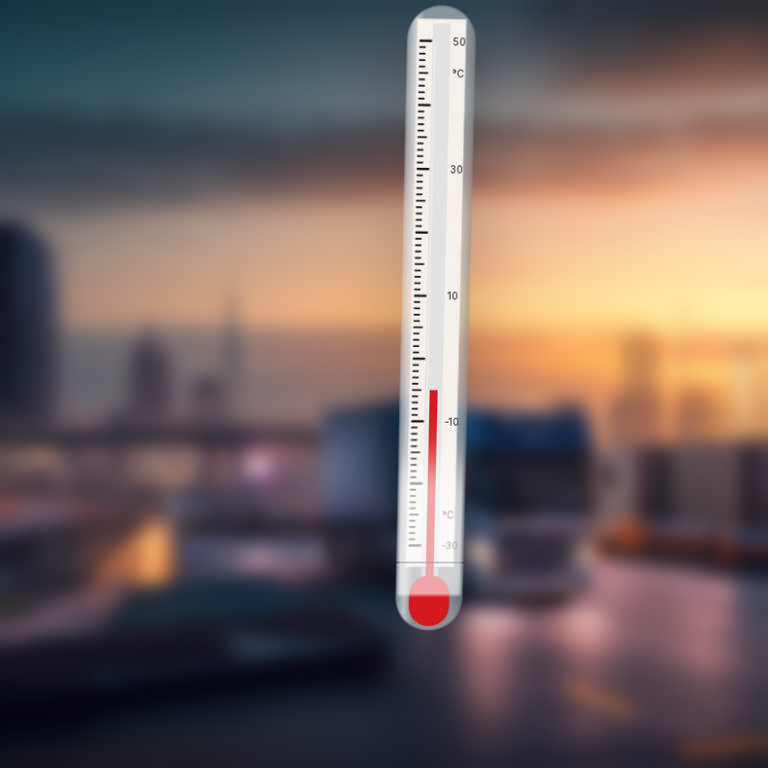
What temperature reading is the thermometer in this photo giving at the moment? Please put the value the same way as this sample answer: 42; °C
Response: -5; °C
